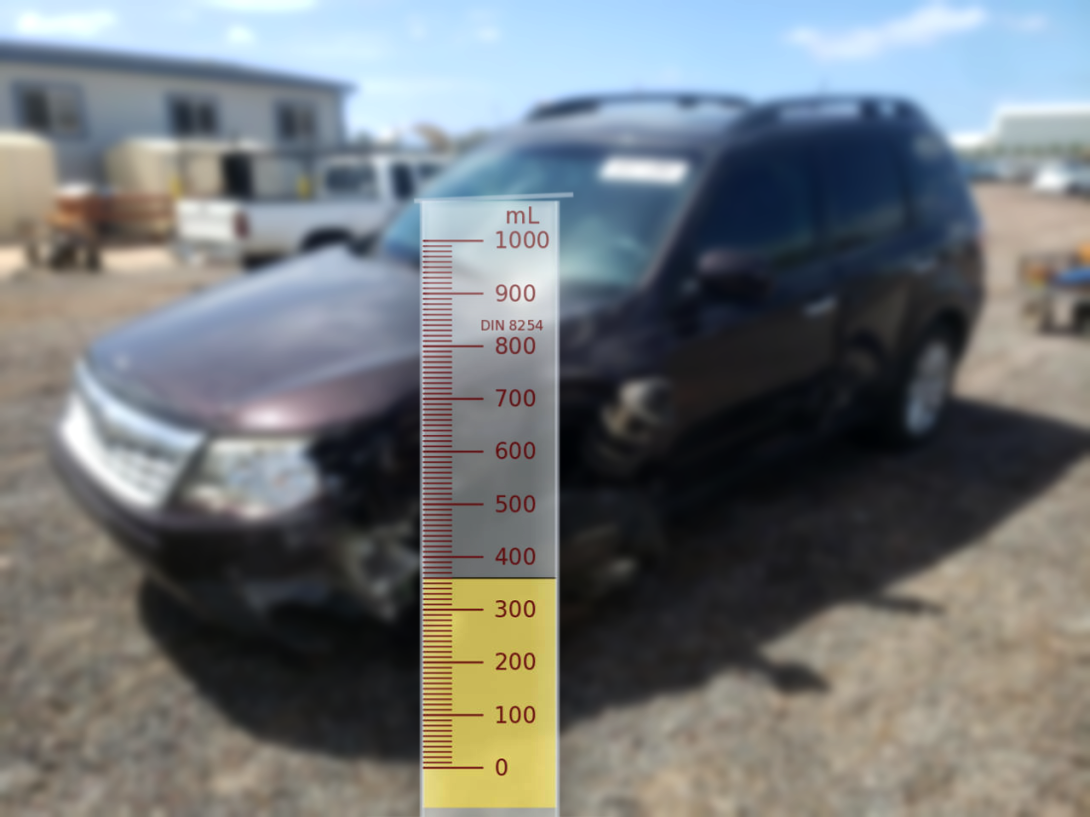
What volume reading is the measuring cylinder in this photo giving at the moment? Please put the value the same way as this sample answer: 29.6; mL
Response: 360; mL
